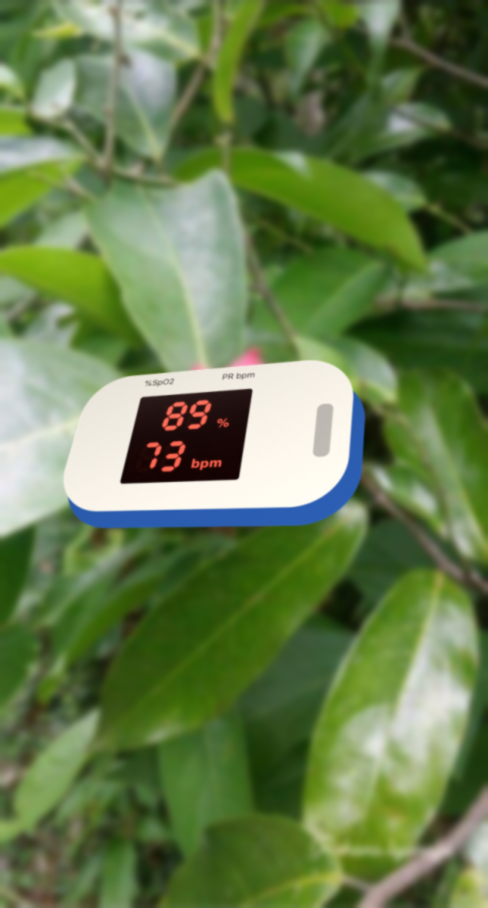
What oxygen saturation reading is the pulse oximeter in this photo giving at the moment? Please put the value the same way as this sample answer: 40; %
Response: 89; %
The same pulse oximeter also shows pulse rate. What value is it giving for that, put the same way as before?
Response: 73; bpm
